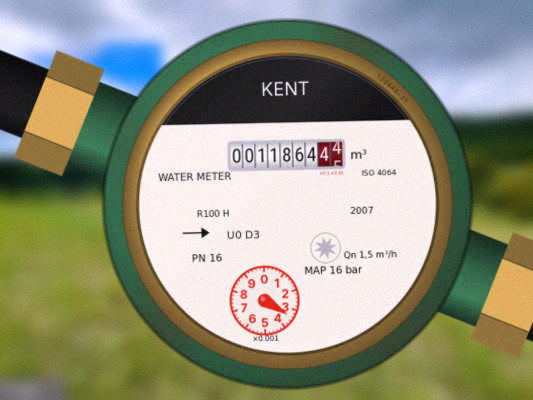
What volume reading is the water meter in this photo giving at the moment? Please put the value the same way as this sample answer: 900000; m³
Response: 11864.443; m³
